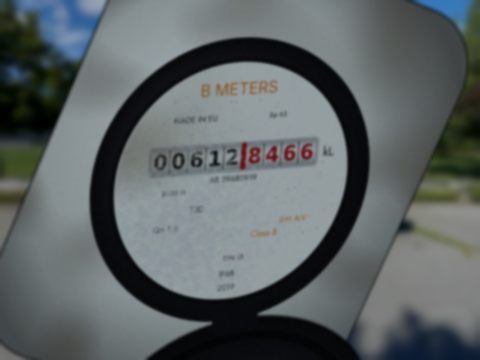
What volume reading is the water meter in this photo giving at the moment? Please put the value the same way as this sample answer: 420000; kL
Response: 612.8466; kL
